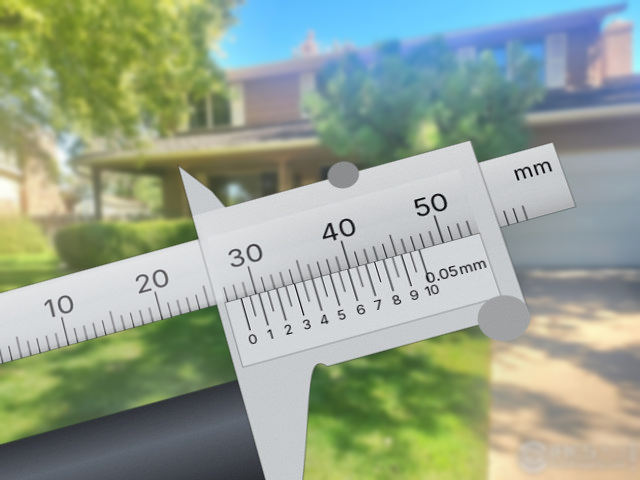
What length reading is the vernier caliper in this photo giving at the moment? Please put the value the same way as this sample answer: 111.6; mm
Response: 28.4; mm
